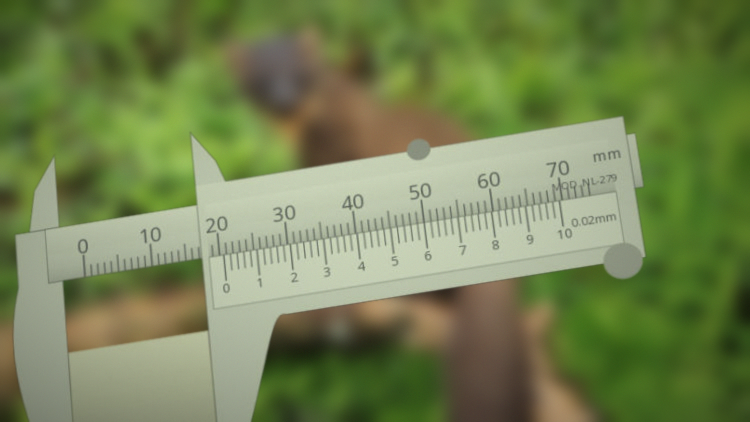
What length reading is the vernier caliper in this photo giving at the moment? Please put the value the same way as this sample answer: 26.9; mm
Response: 20.6; mm
